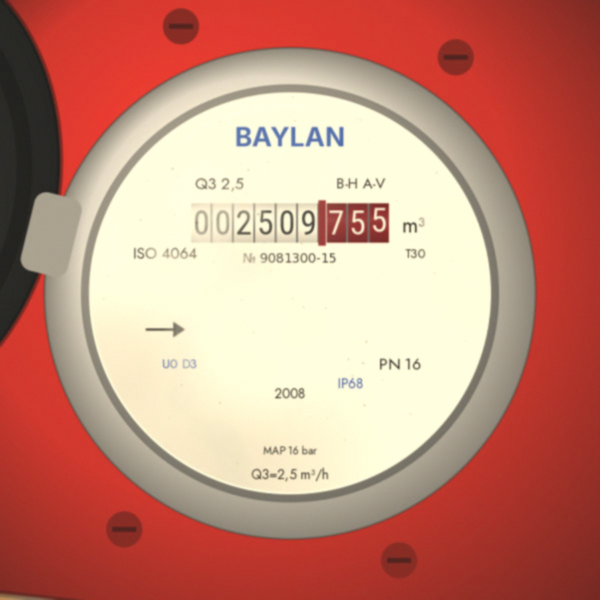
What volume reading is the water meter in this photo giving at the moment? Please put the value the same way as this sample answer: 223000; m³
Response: 2509.755; m³
